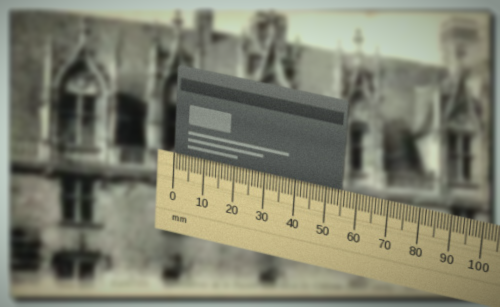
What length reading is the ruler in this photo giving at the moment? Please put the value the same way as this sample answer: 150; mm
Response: 55; mm
